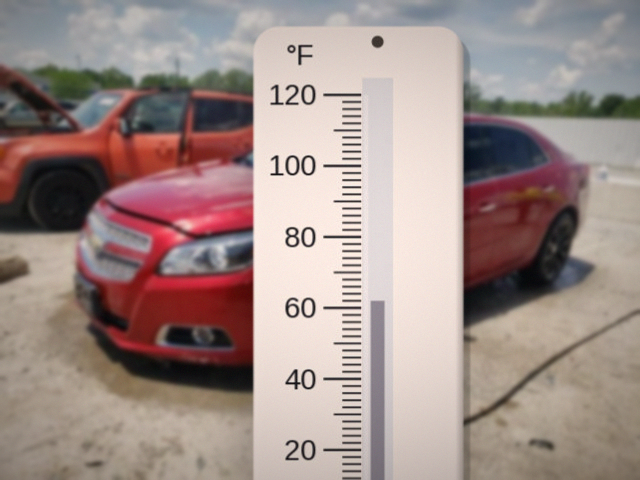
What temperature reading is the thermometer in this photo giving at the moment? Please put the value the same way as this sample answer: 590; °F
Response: 62; °F
